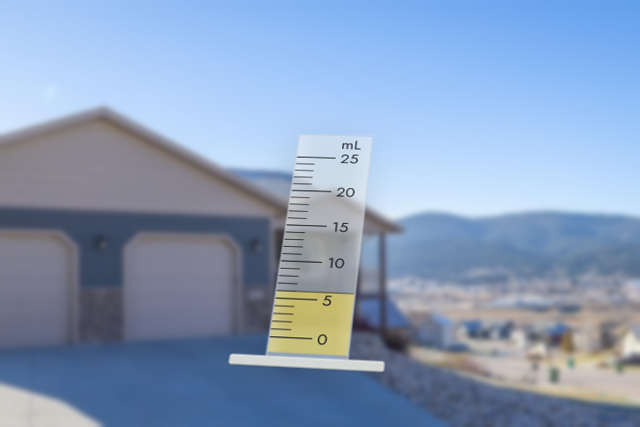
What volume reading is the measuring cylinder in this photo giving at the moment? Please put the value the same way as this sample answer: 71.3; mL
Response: 6; mL
